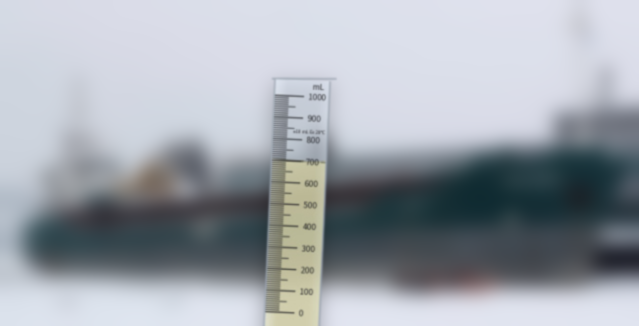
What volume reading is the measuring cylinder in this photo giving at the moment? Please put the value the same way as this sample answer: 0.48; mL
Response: 700; mL
